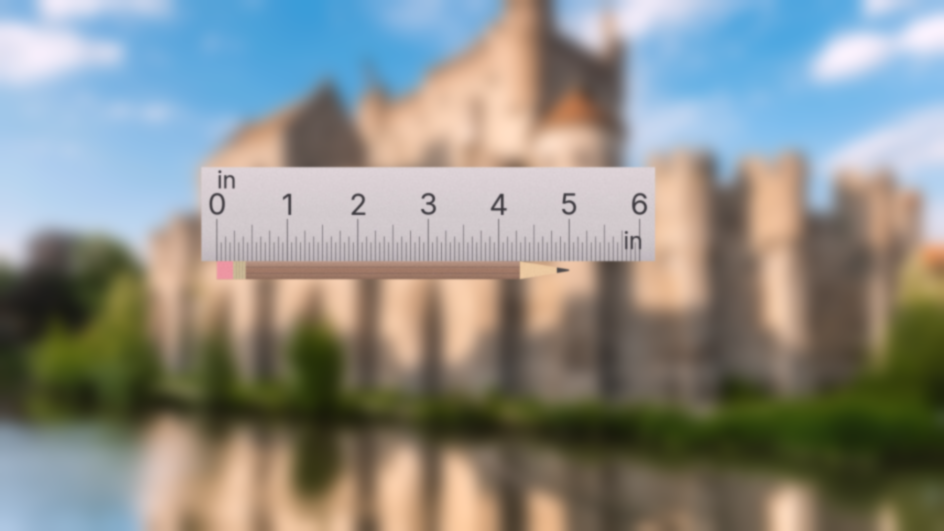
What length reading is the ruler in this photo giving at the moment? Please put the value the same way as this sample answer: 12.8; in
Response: 5; in
